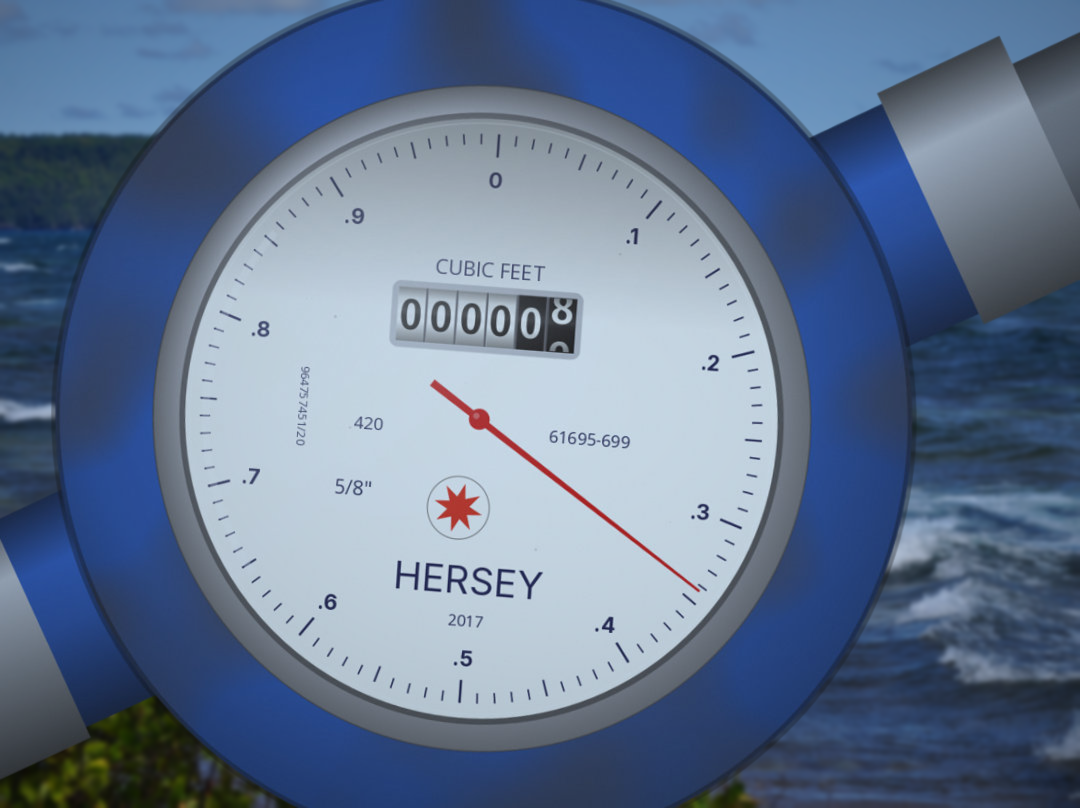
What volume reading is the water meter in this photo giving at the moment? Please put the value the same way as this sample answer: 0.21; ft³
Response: 8.34; ft³
